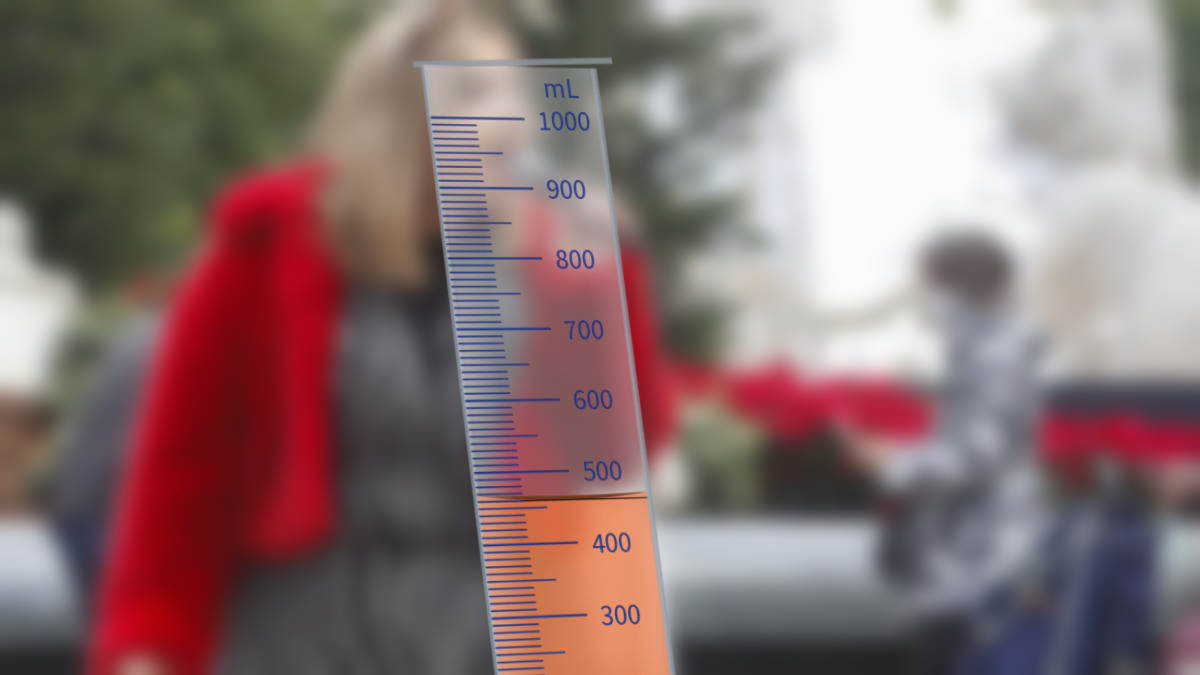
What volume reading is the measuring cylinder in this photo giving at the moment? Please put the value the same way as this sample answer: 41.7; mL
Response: 460; mL
